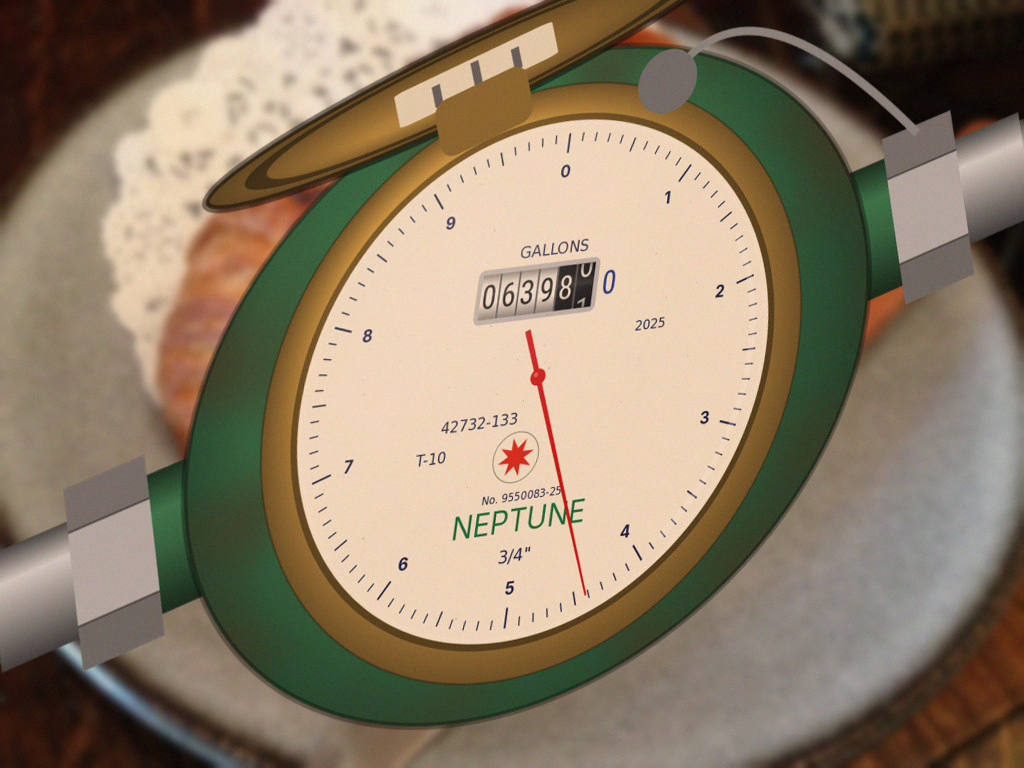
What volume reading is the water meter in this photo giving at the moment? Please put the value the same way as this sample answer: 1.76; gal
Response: 639804.4; gal
